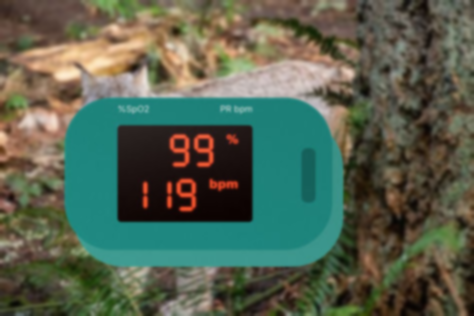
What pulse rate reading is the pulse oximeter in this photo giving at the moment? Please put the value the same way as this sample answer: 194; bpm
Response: 119; bpm
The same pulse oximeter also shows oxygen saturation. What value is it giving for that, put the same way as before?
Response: 99; %
